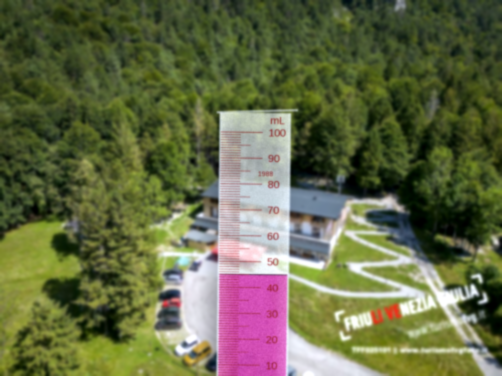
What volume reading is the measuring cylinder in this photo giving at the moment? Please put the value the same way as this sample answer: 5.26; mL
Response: 45; mL
